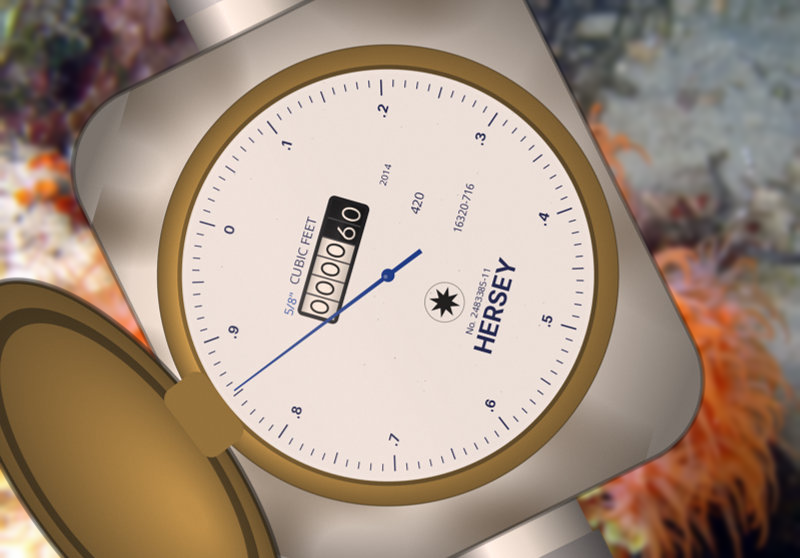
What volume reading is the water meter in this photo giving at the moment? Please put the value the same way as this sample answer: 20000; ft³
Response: 59.85; ft³
